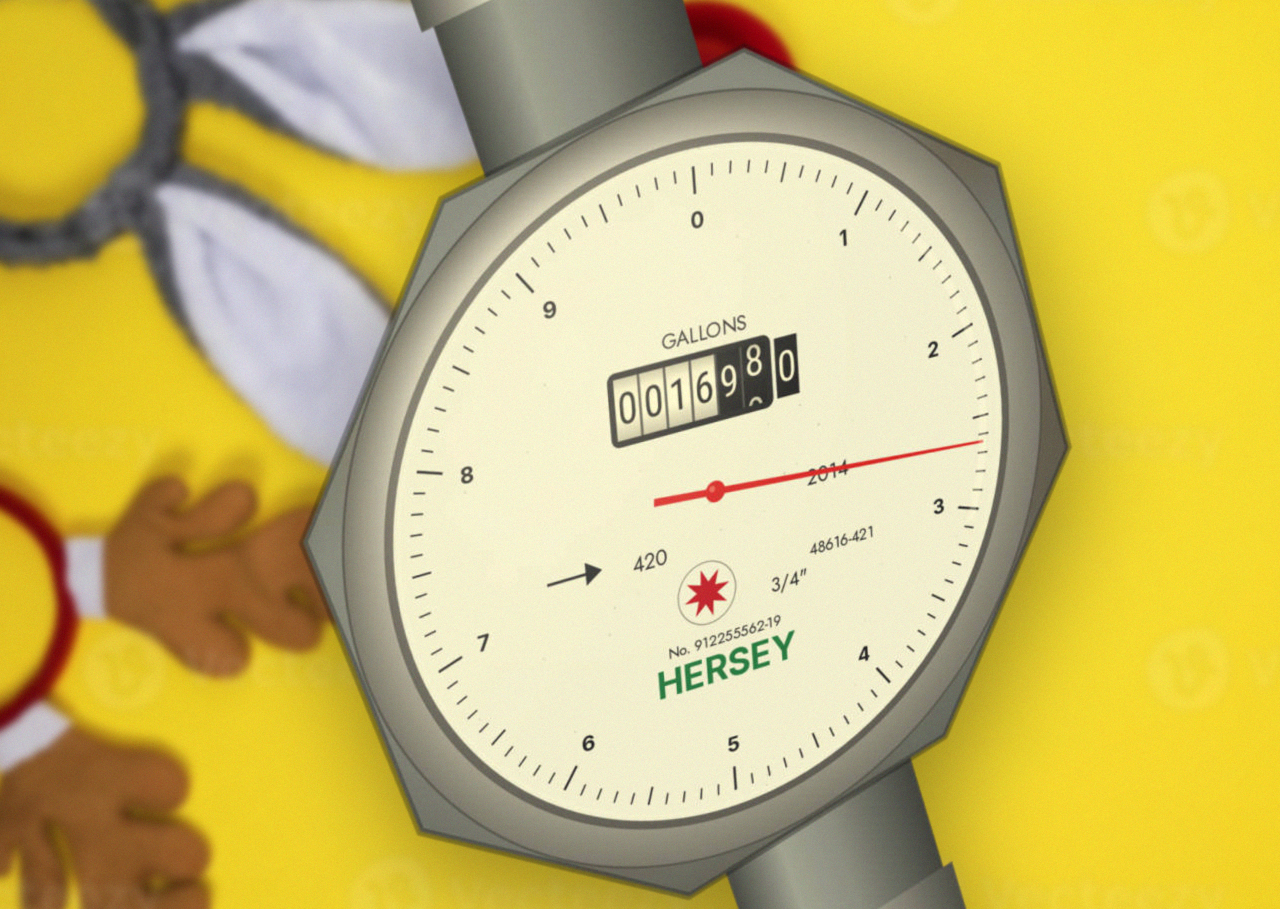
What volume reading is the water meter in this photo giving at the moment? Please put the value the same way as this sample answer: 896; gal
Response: 16982.6; gal
